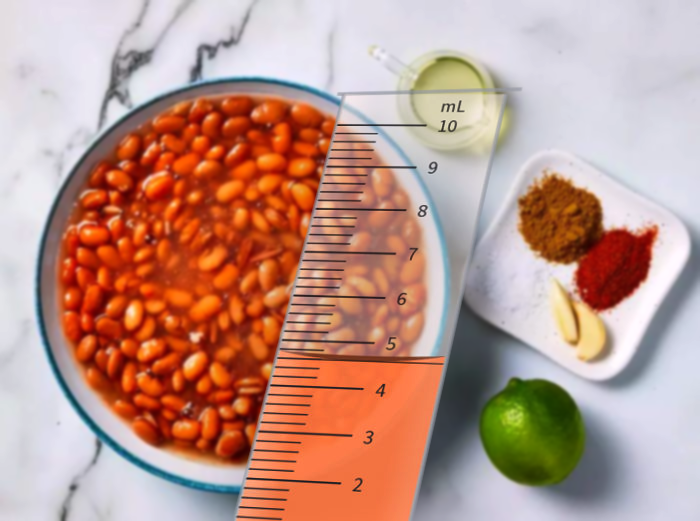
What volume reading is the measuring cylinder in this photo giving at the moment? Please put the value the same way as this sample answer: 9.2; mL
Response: 4.6; mL
